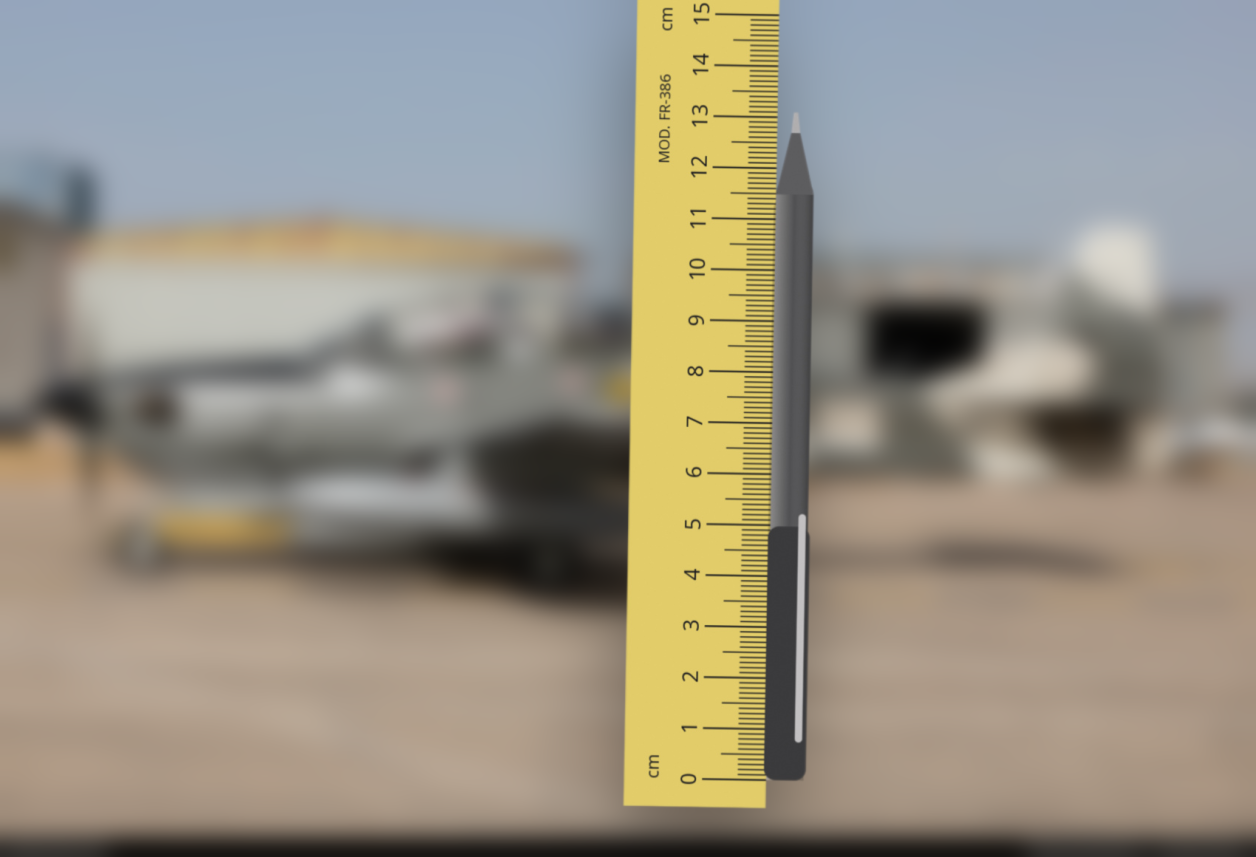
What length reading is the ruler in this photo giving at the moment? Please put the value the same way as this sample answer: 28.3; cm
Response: 13.1; cm
